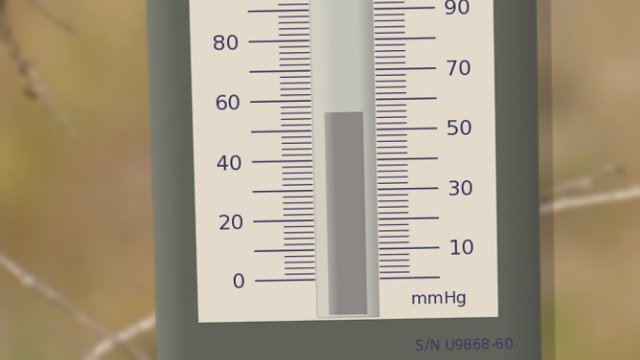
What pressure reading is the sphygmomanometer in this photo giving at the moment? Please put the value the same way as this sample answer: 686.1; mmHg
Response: 56; mmHg
